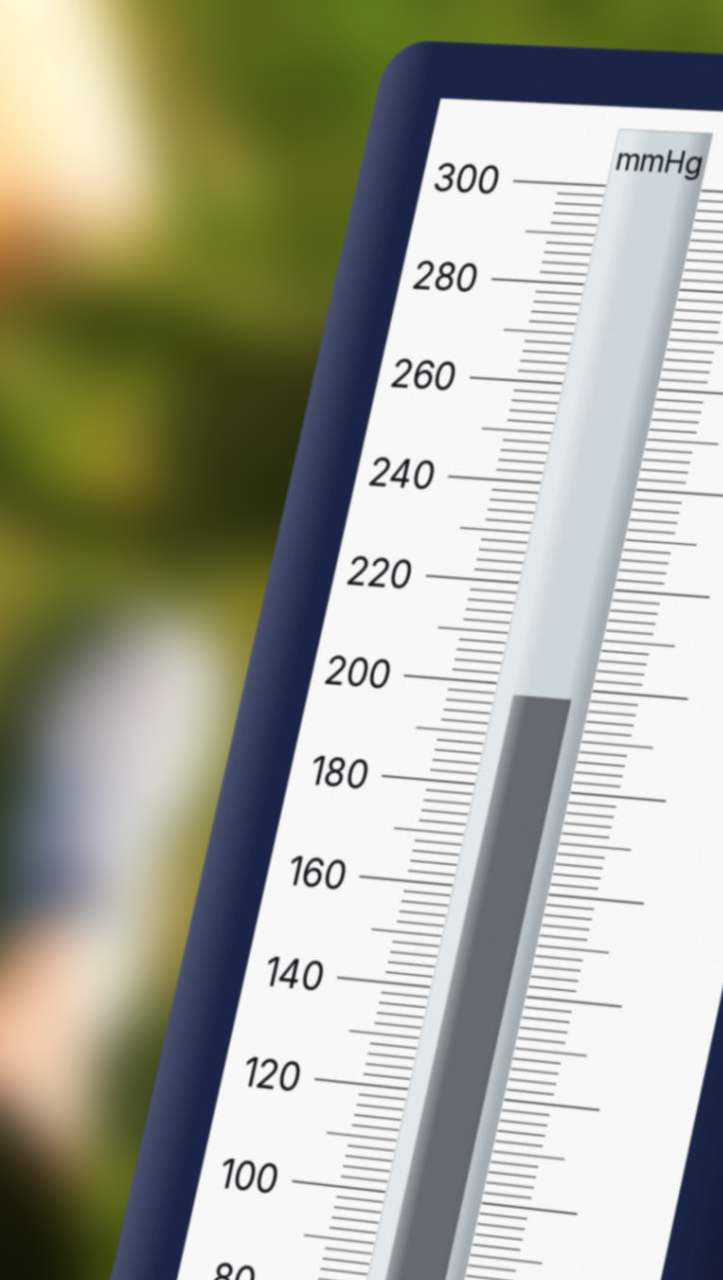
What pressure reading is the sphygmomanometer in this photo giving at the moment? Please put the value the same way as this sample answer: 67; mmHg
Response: 198; mmHg
